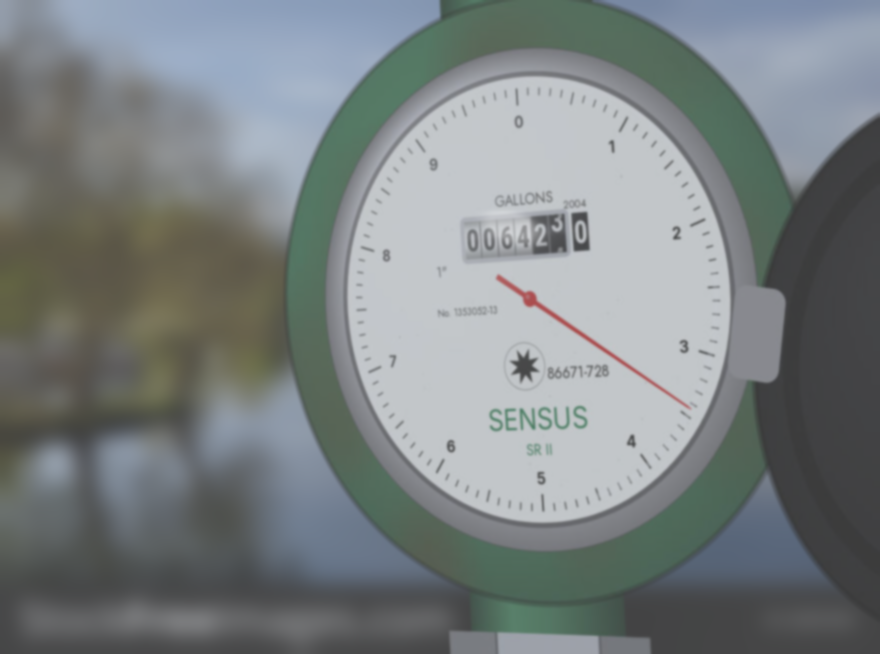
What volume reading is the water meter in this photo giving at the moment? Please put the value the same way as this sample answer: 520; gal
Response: 64233.4; gal
